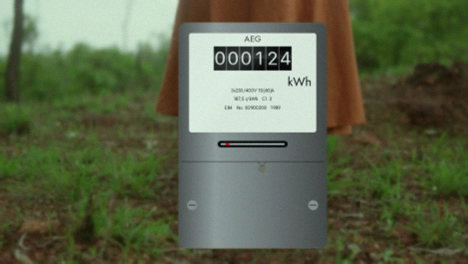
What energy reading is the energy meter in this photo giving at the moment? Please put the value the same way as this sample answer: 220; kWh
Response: 124; kWh
